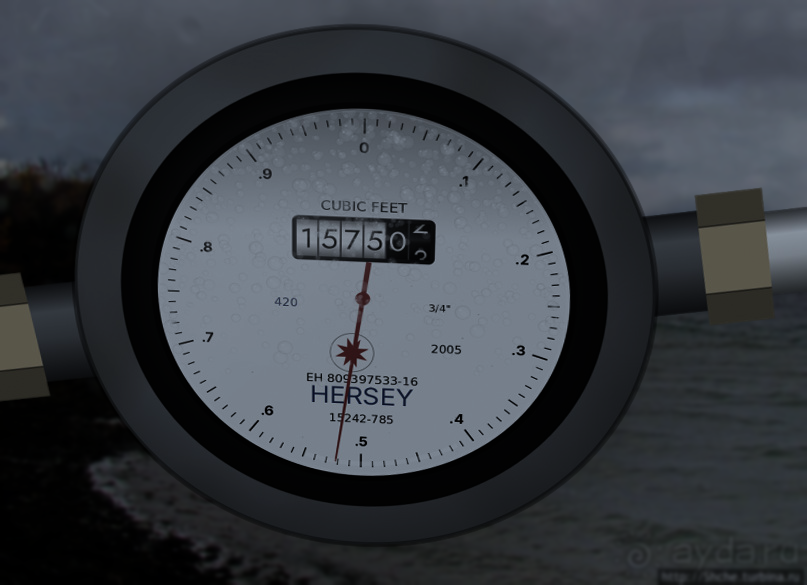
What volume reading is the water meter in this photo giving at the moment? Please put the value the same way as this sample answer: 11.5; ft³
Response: 157502.52; ft³
